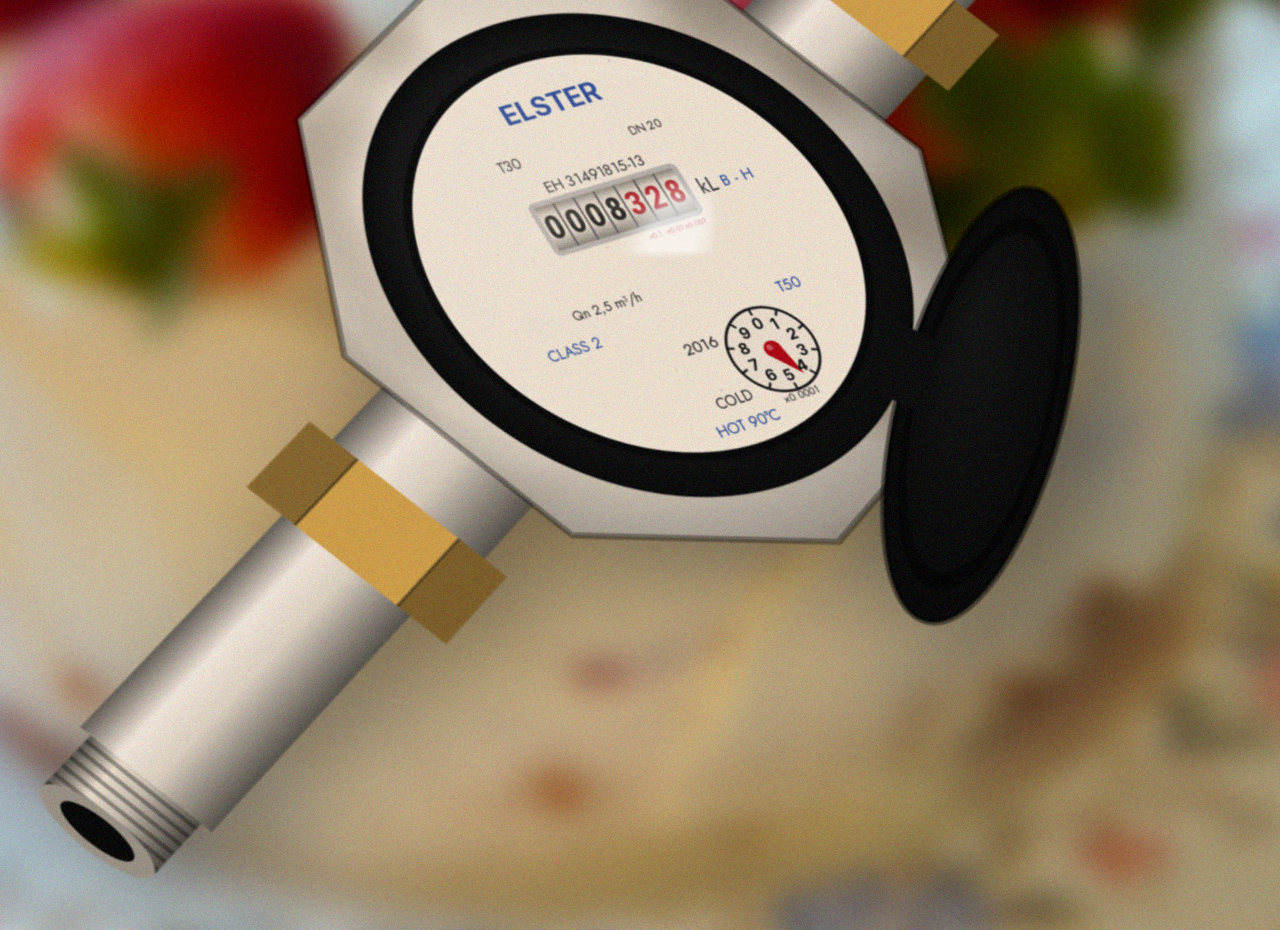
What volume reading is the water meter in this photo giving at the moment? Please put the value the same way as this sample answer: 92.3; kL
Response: 8.3284; kL
